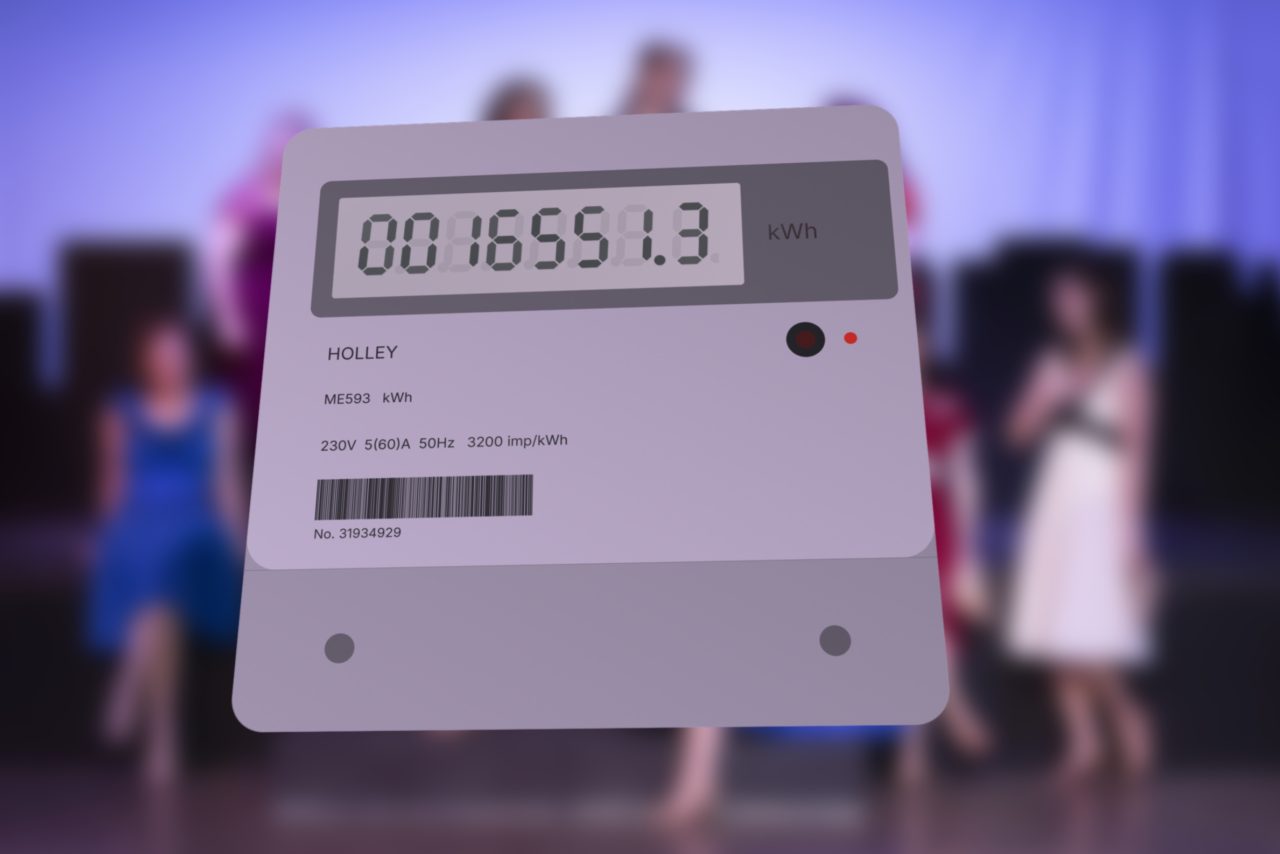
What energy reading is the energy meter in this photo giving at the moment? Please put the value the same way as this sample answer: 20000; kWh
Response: 16551.3; kWh
